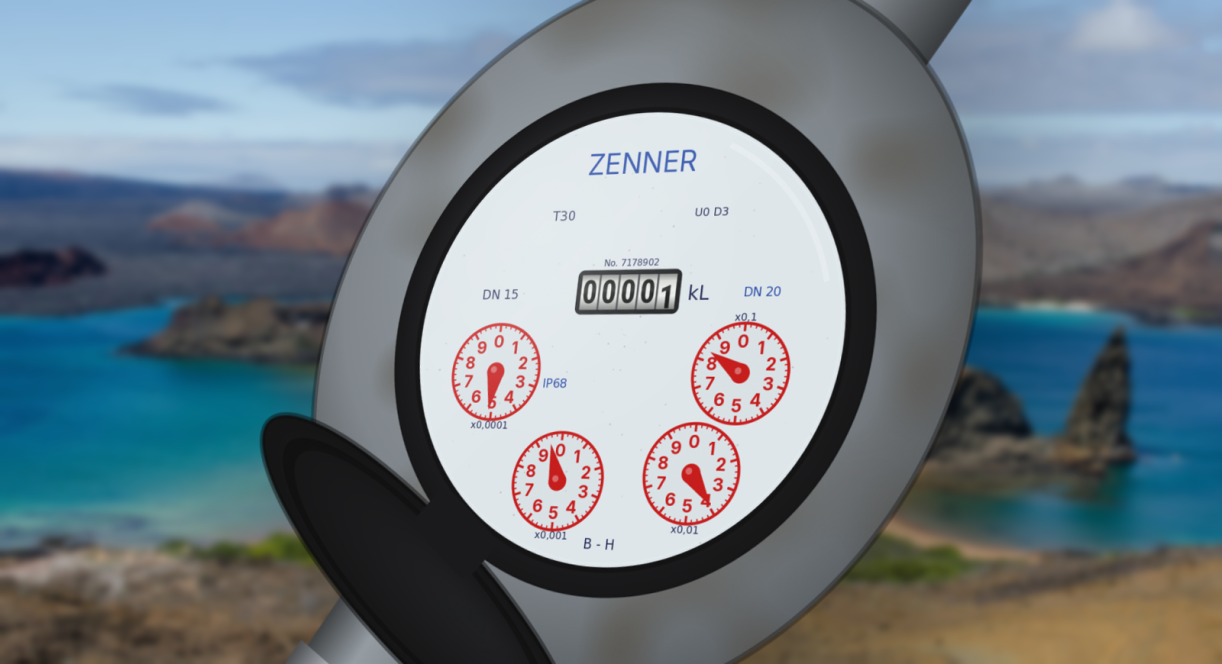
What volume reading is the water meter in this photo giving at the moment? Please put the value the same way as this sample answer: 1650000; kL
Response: 0.8395; kL
